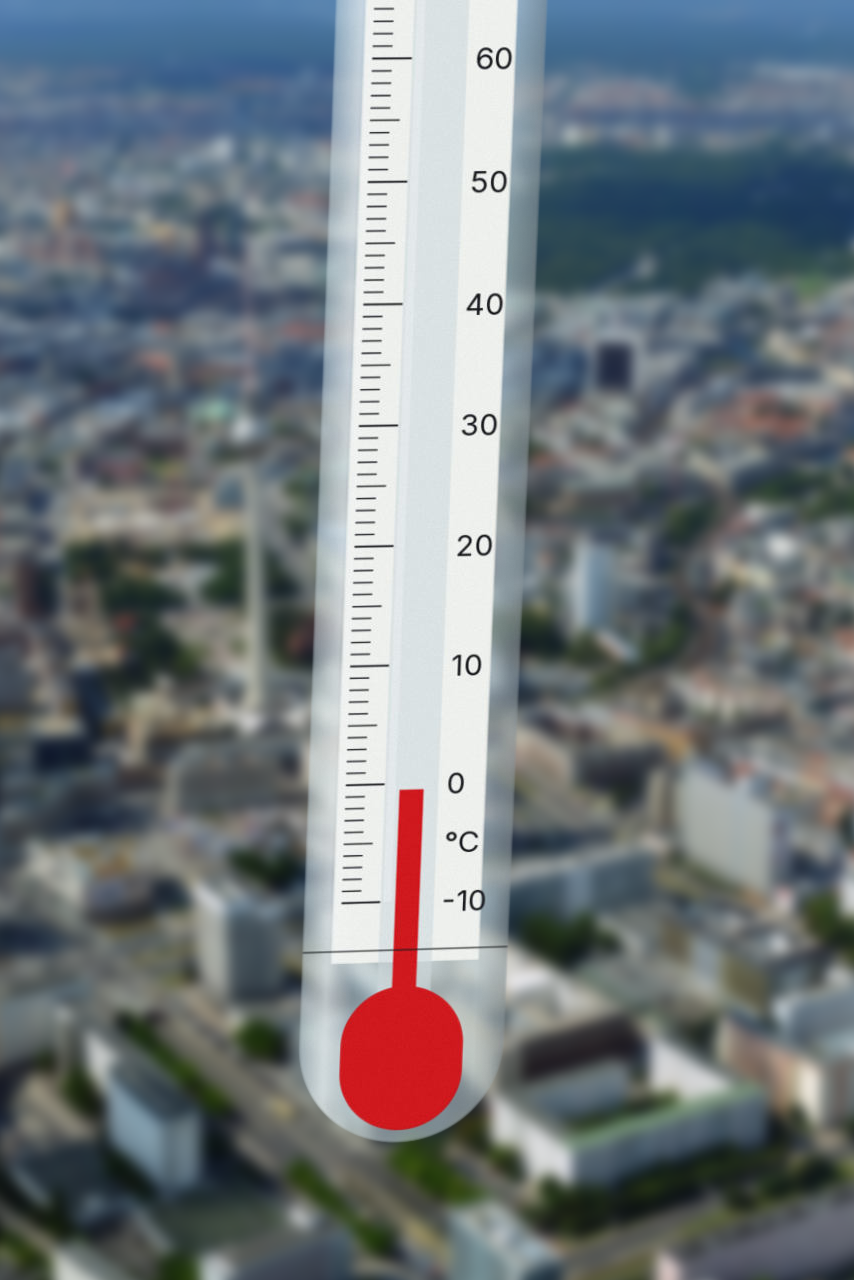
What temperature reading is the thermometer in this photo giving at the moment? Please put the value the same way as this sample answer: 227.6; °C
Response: -0.5; °C
